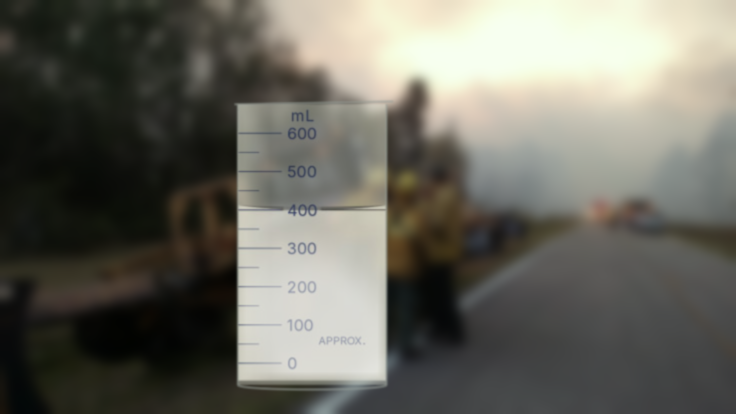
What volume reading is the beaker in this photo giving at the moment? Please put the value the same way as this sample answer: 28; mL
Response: 400; mL
